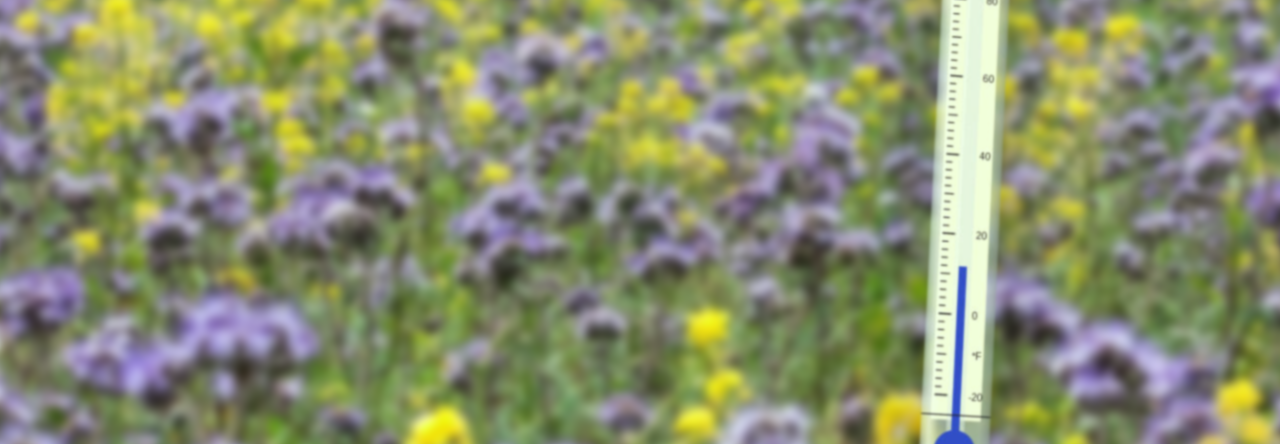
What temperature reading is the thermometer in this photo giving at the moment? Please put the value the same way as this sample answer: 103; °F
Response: 12; °F
